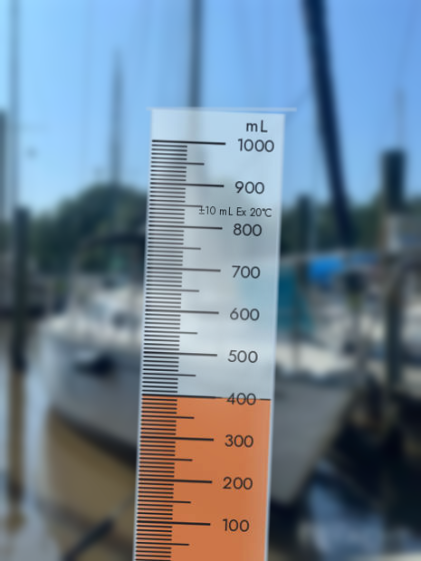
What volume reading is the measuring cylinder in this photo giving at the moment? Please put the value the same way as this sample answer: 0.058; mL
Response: 400; mL
